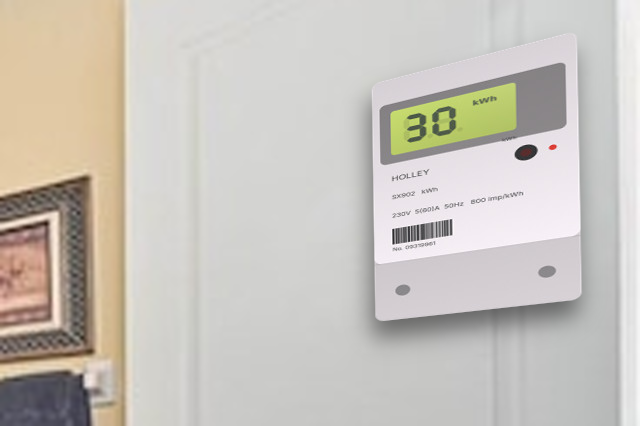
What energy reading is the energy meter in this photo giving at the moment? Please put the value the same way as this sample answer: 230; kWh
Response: 30; kWh
